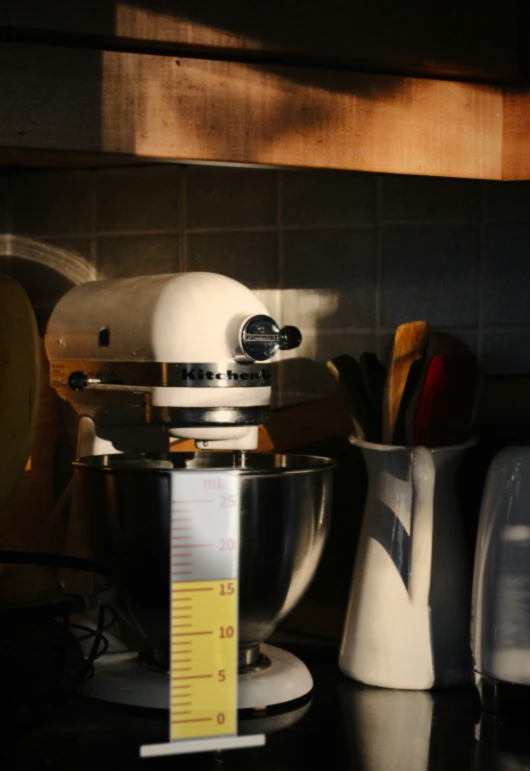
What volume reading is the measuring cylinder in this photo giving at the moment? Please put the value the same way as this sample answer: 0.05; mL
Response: 16; mL
